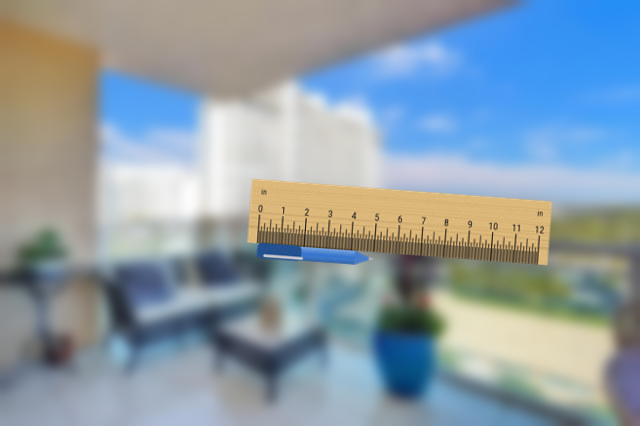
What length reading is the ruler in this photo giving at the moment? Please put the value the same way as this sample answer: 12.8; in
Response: 5; in
